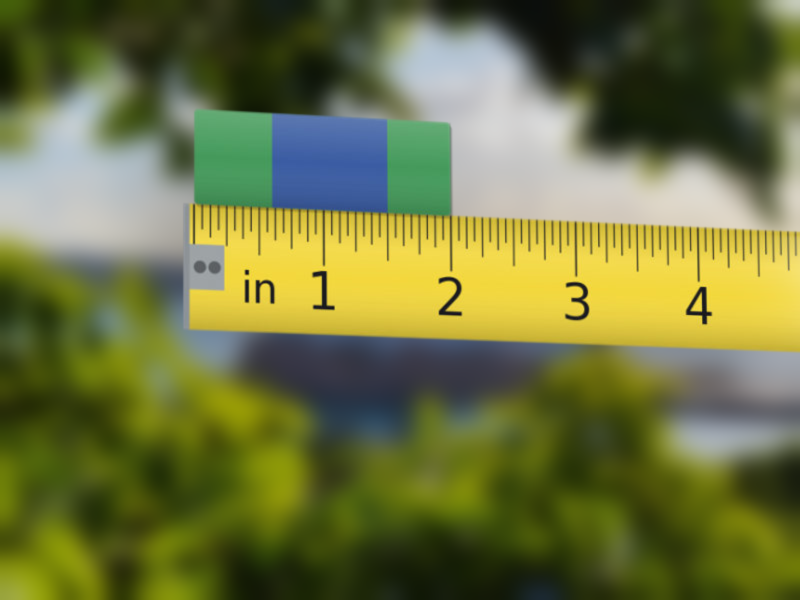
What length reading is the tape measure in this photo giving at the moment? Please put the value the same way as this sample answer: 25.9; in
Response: 2; in
